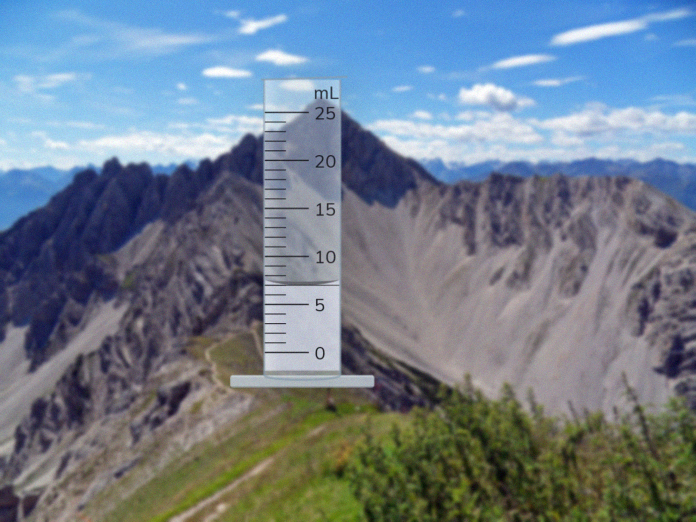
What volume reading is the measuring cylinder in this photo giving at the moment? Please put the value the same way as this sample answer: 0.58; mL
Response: 7; mL
